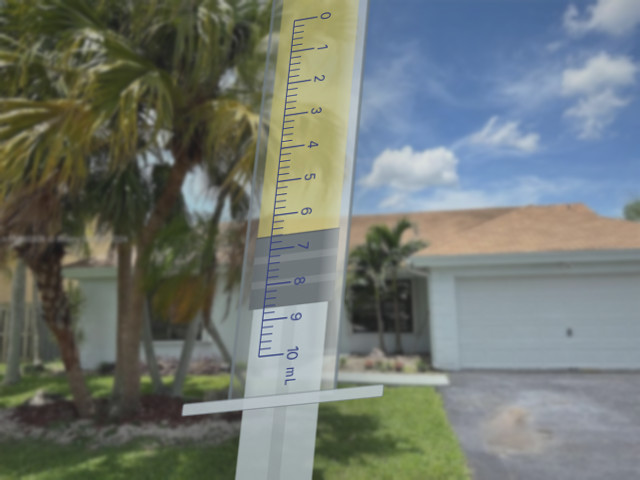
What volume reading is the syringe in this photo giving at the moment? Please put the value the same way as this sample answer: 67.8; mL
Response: 6.6; mL
